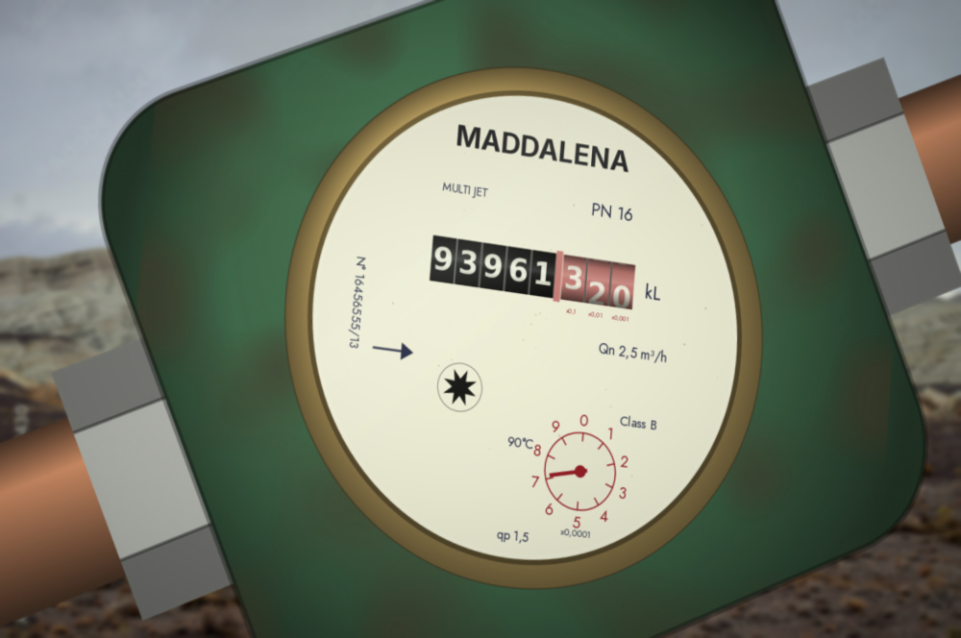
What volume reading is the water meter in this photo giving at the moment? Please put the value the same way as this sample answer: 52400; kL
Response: 93961.3197; kL
